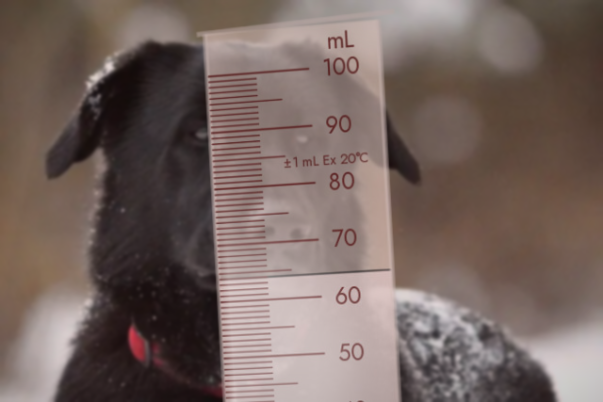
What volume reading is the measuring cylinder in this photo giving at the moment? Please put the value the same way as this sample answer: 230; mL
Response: 64; mL
